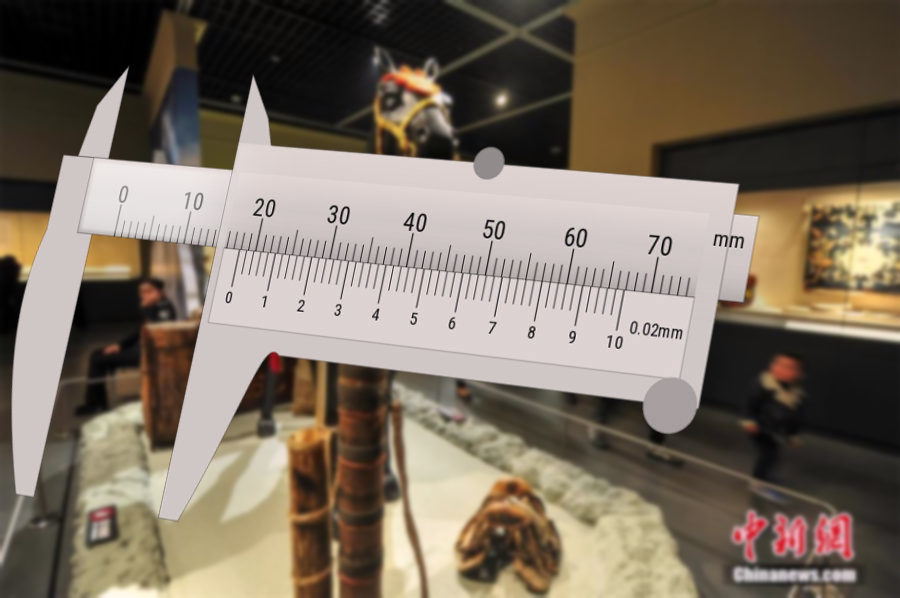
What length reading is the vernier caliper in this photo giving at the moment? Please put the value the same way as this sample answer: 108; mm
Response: 17.8; mm
